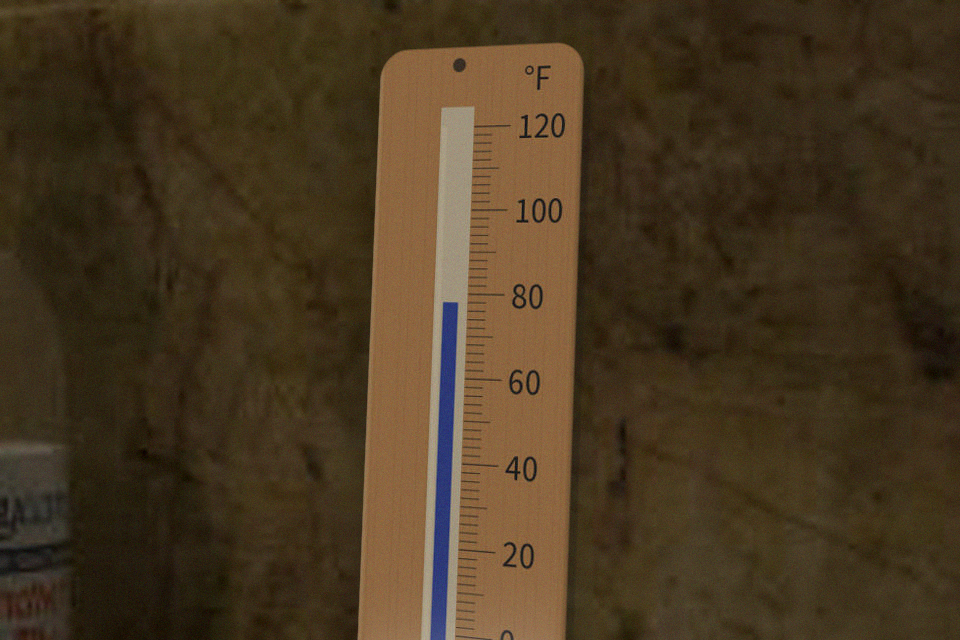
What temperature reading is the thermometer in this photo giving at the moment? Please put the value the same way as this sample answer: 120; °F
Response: 78; °F
